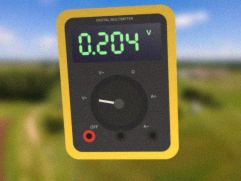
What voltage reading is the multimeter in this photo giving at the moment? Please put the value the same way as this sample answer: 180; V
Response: 0.204; V
